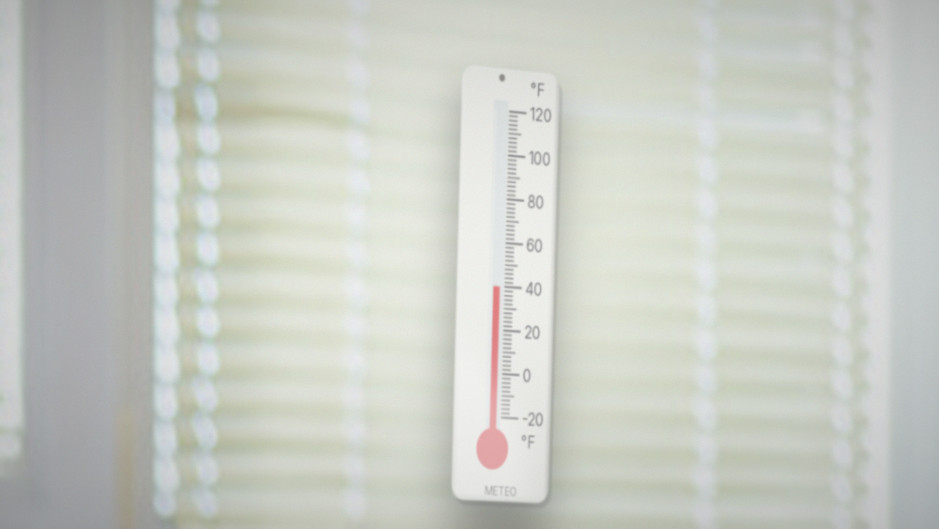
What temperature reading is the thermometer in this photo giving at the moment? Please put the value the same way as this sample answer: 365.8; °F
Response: 40; °F
